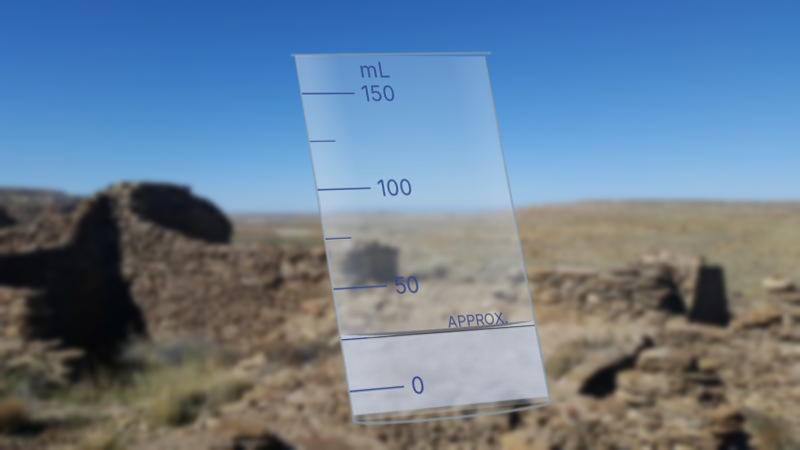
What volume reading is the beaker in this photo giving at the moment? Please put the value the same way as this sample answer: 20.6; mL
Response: 25; mL
